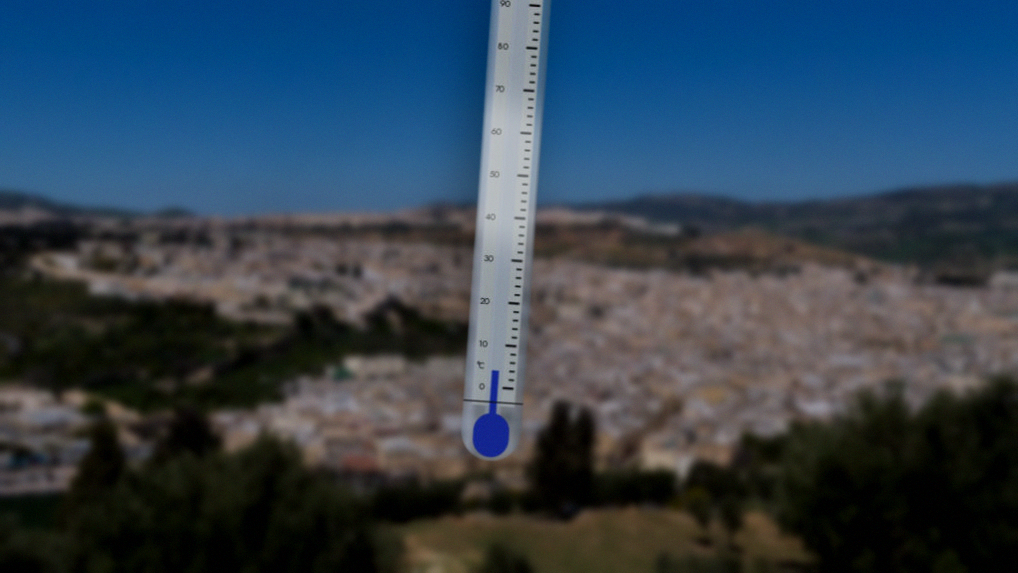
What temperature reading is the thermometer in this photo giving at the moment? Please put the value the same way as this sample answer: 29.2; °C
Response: 4; °C
